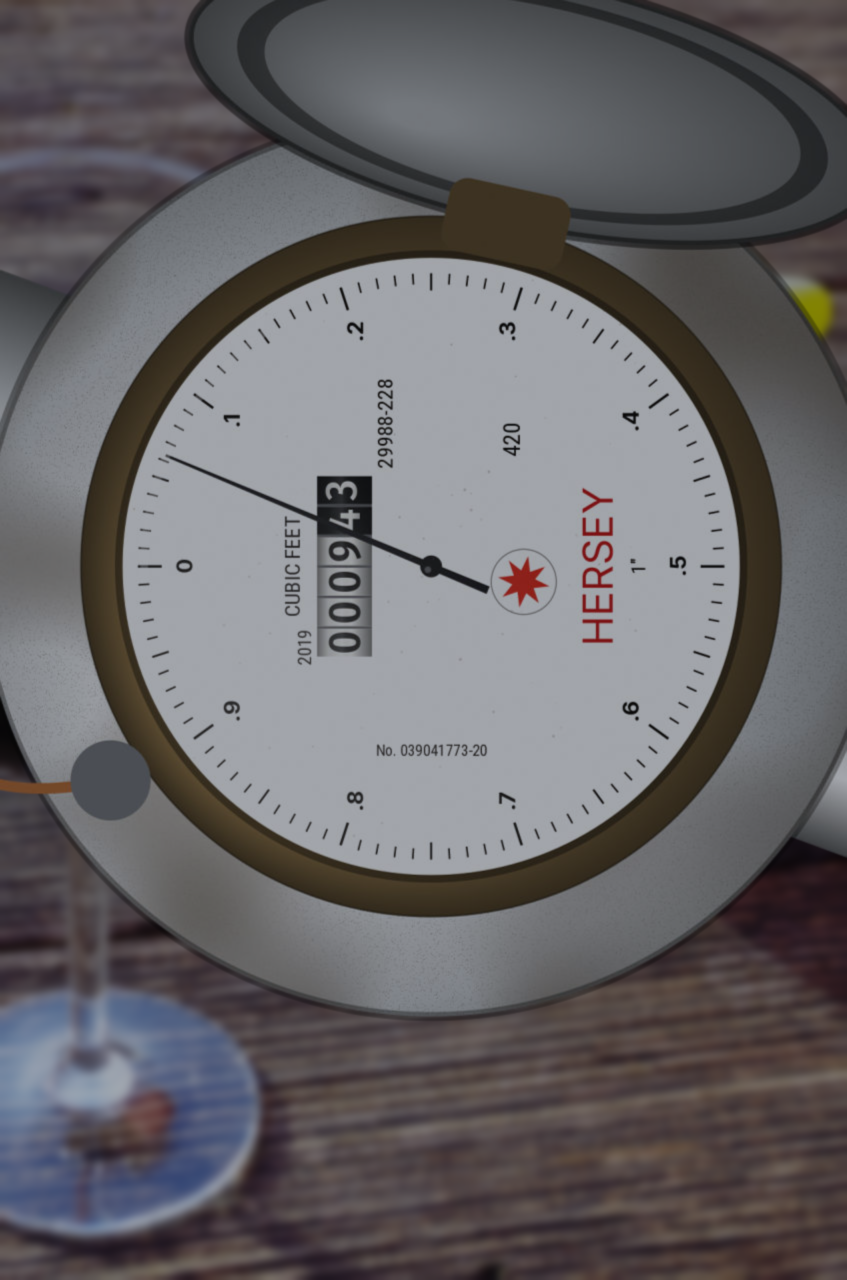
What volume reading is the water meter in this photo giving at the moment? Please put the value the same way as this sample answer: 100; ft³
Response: 943.06; ft³
